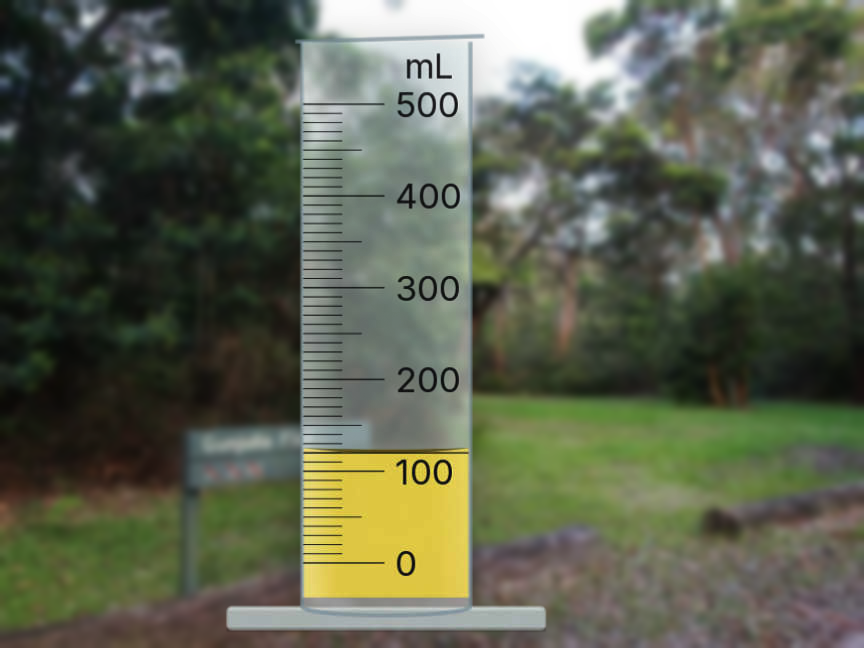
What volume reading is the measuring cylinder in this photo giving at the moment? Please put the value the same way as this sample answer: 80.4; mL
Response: 120; mL
